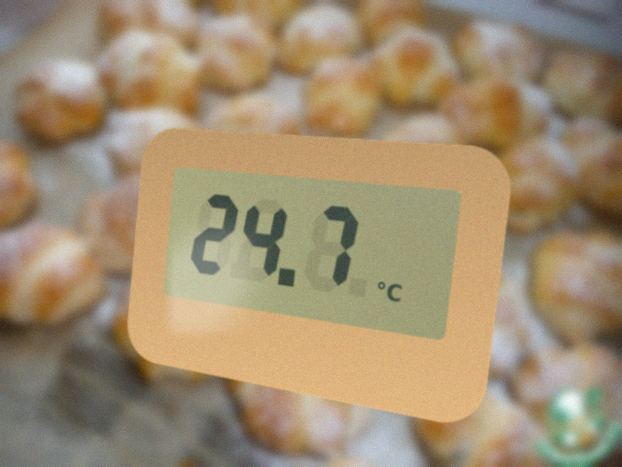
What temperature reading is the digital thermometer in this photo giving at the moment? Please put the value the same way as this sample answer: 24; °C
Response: 24.7; °C
